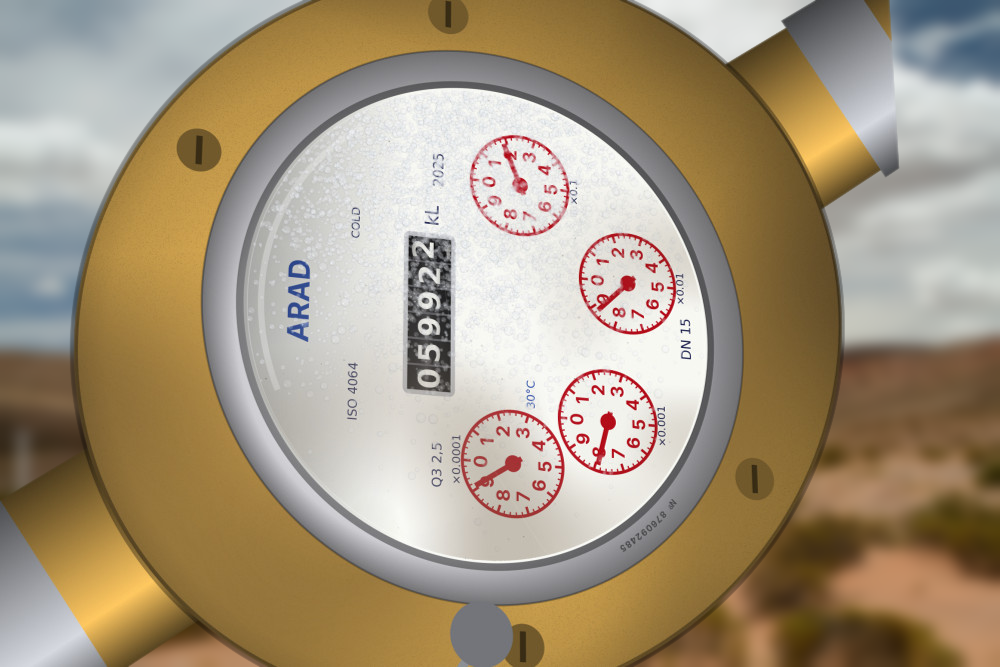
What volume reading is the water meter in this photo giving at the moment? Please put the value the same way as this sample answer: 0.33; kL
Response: 59922.1879; kL
